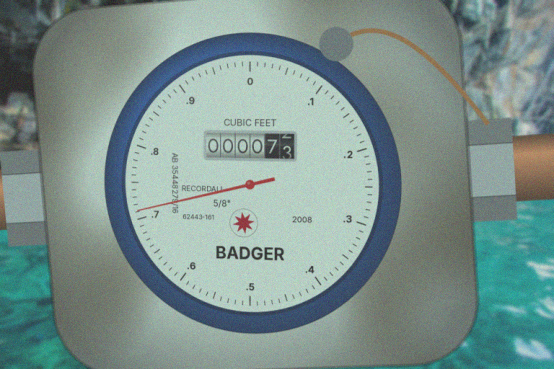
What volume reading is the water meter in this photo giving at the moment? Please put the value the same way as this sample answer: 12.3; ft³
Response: 72.71; ft³
